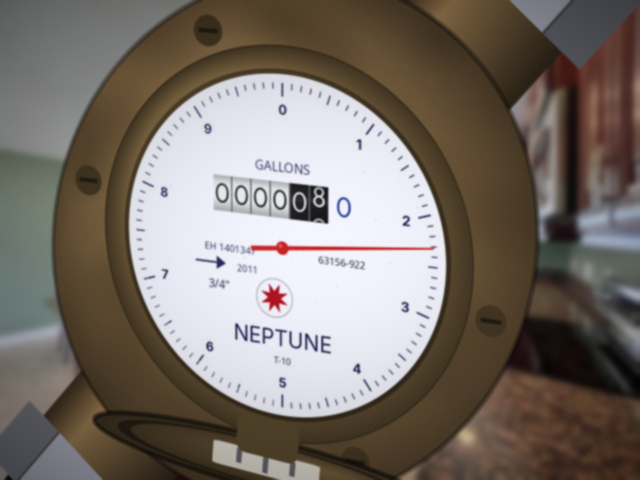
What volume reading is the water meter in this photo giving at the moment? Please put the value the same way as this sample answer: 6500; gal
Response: 82.3; gal
